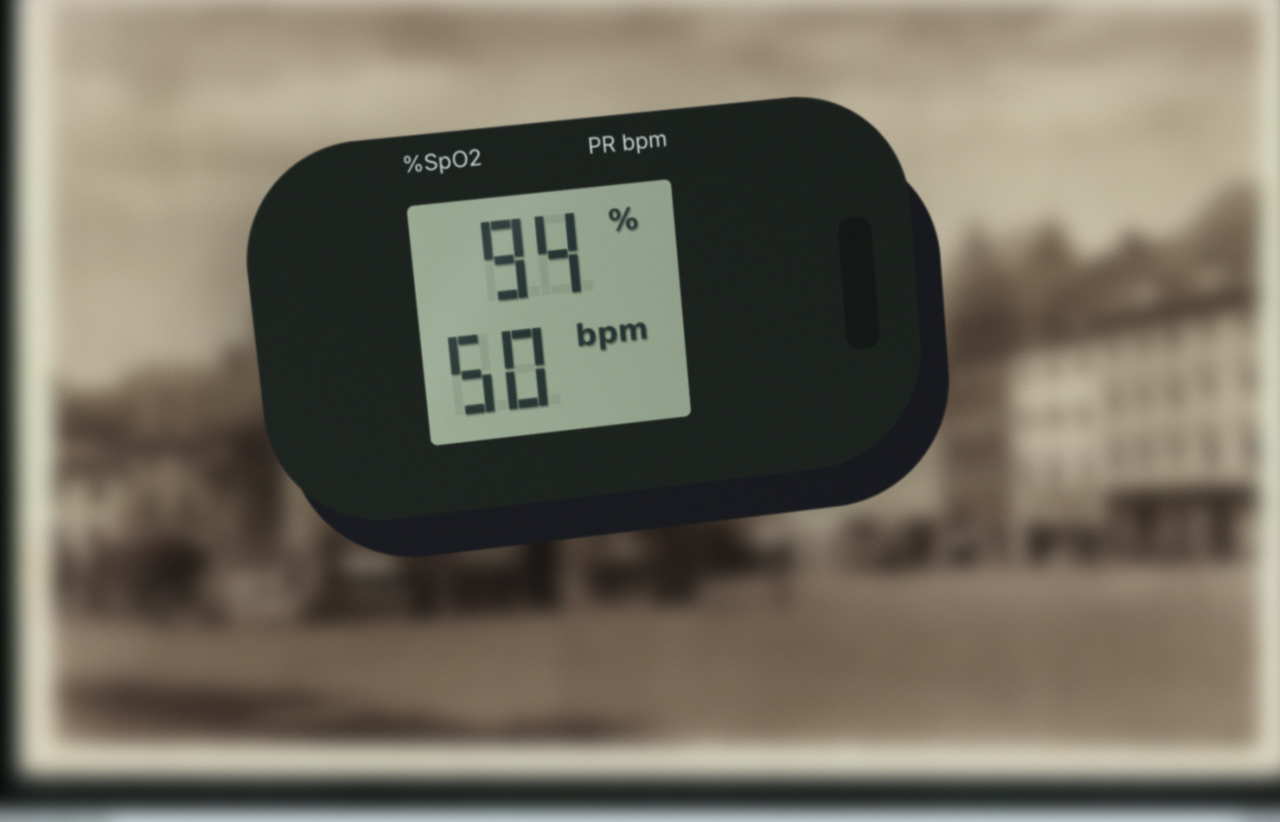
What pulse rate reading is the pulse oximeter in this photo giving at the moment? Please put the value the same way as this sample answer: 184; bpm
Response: 50; bpm
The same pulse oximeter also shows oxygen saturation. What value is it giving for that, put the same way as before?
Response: 94; %
